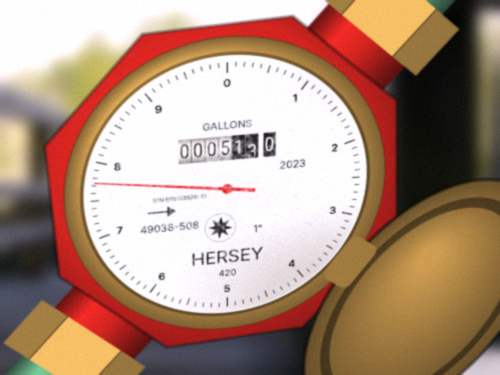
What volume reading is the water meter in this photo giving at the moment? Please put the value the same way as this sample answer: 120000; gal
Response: 5127.7; gal
